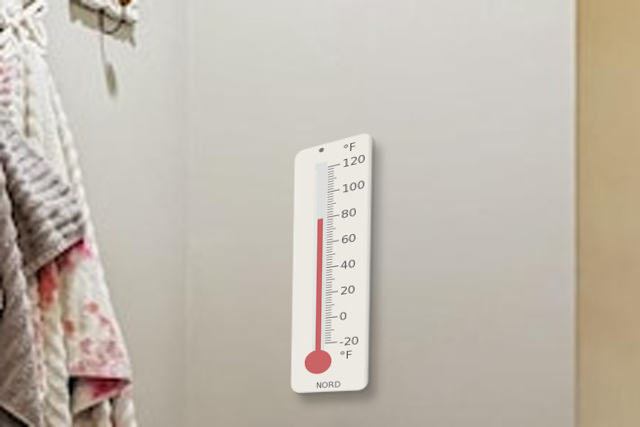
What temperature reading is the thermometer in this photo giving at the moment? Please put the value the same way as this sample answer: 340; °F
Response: 80; °F
